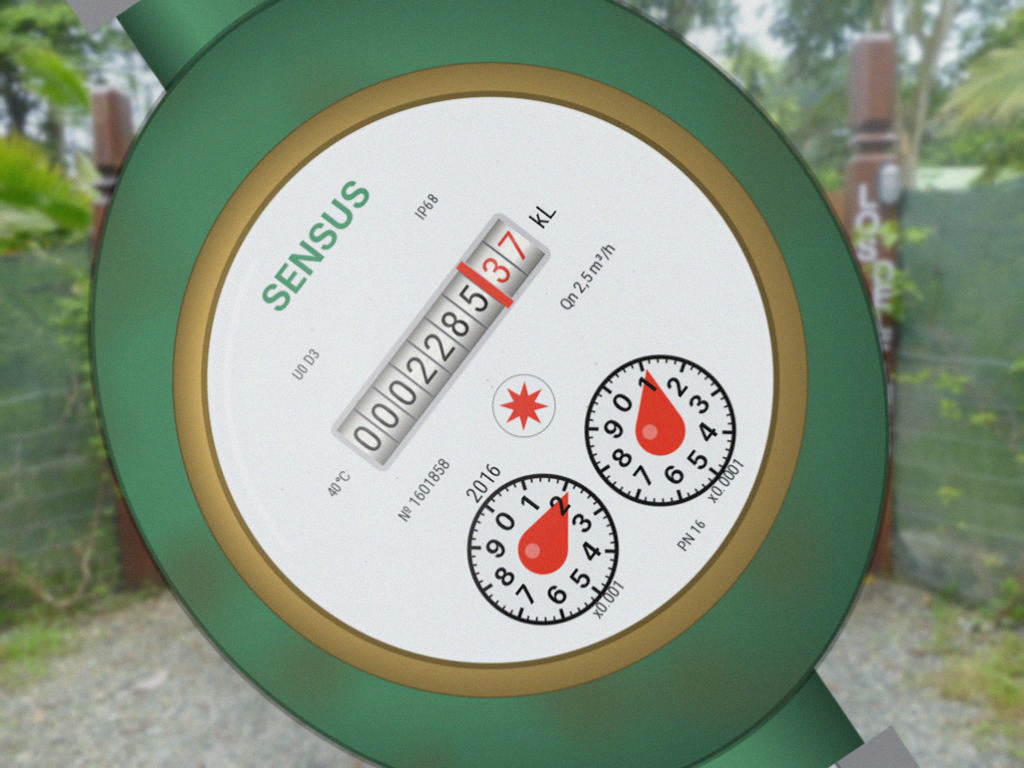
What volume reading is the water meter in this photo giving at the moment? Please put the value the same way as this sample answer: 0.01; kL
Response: 2285.3721; kL
